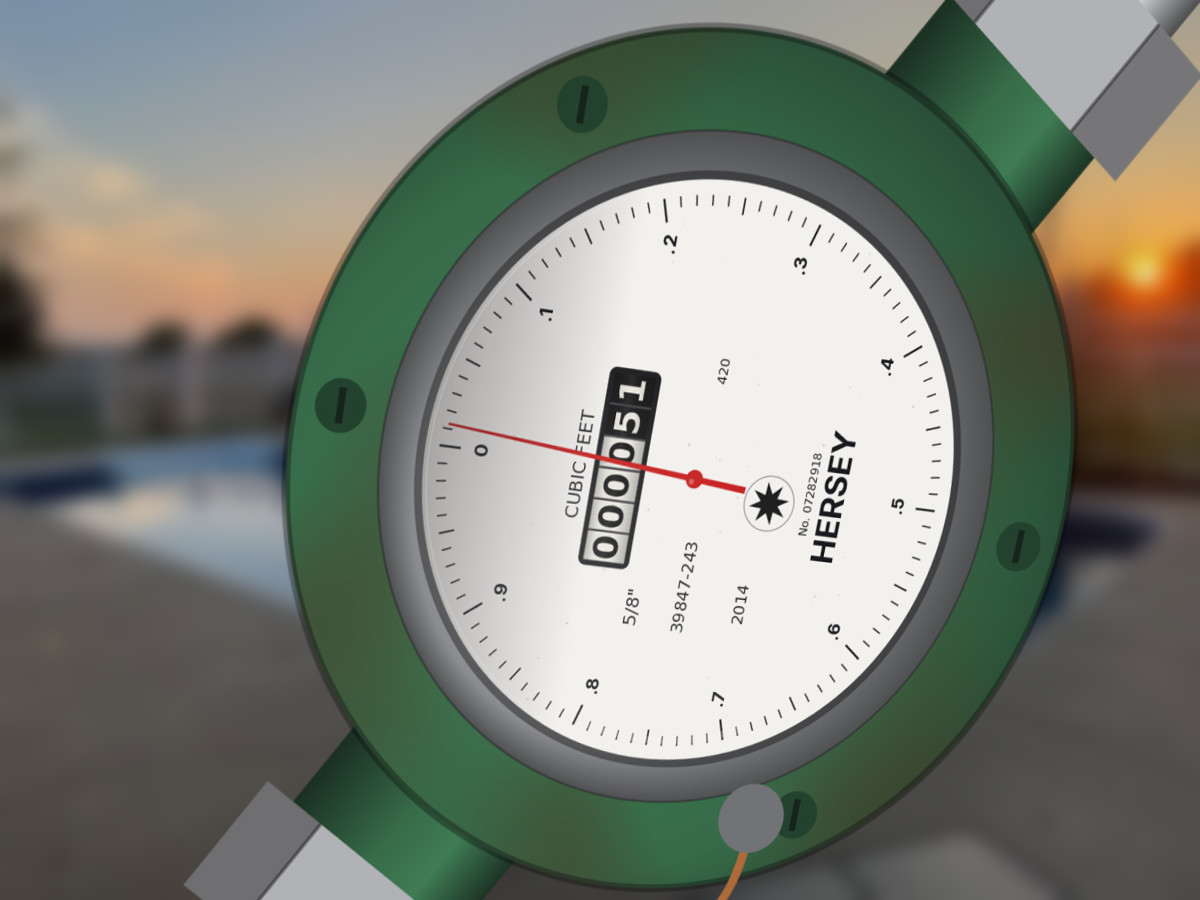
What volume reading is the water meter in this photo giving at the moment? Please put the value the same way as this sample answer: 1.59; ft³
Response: 51.01; ft³
